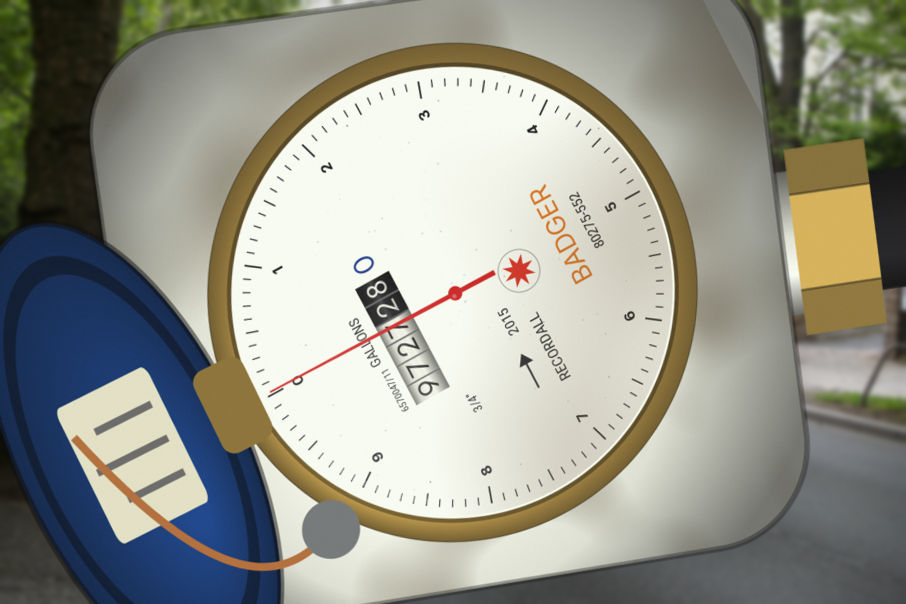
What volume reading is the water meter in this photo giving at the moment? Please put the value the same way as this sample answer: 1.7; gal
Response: 9727280.0; gal
